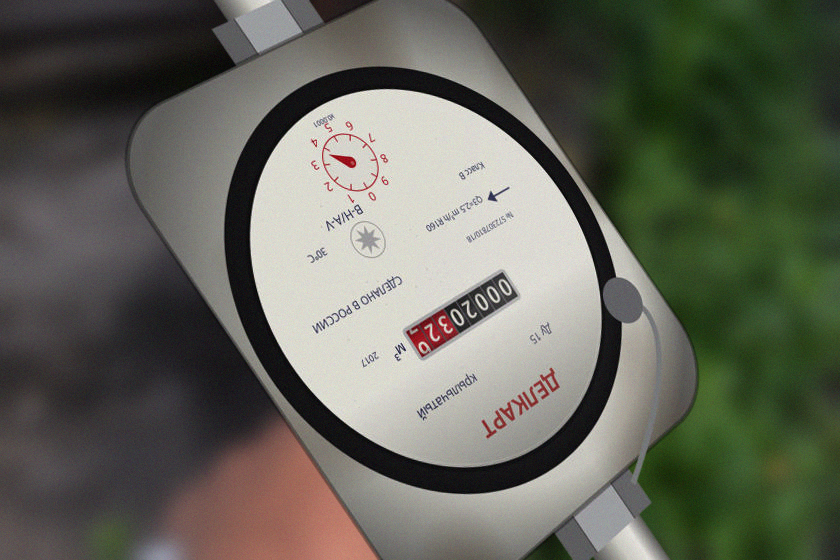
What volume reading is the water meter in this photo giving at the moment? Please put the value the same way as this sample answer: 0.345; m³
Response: 20.3263; m³
